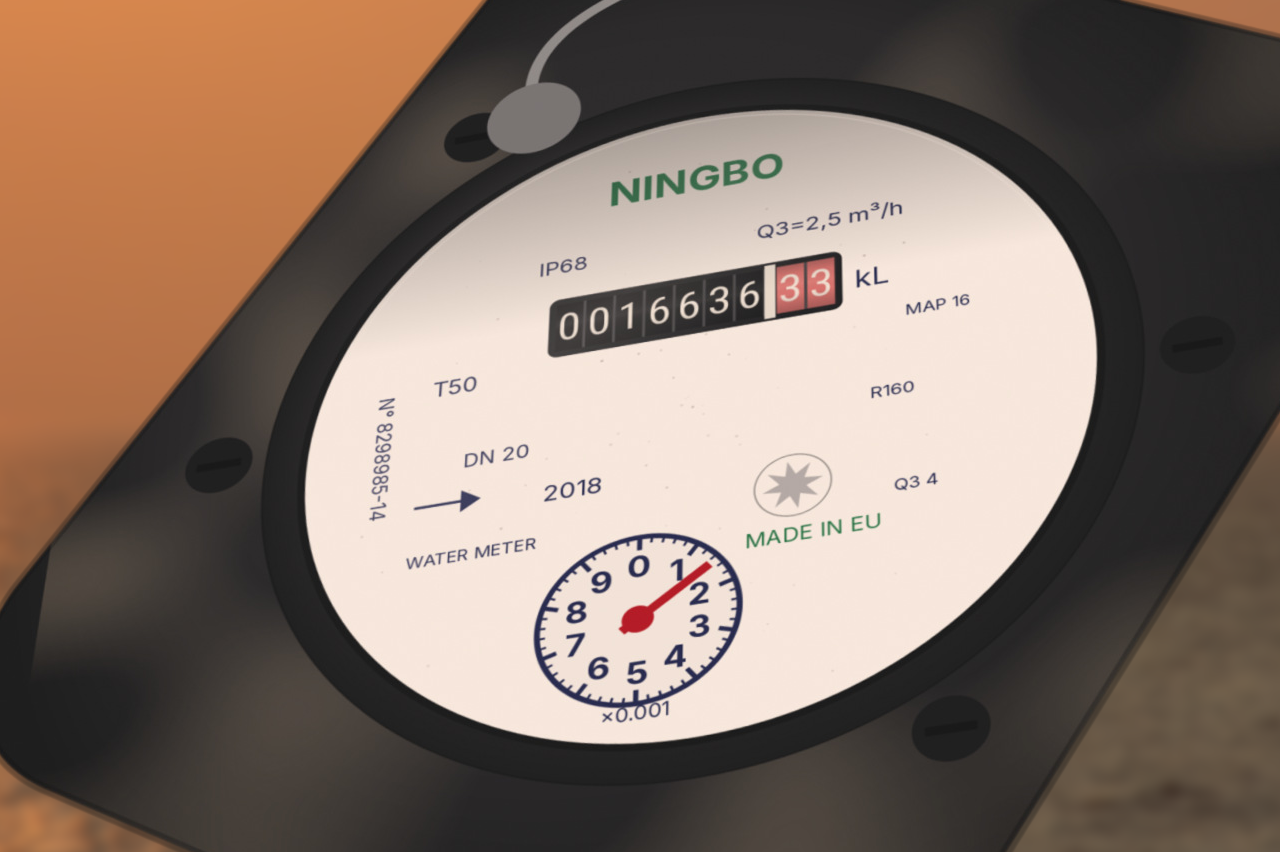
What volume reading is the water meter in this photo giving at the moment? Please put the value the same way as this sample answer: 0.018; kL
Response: 16636.331; kL
